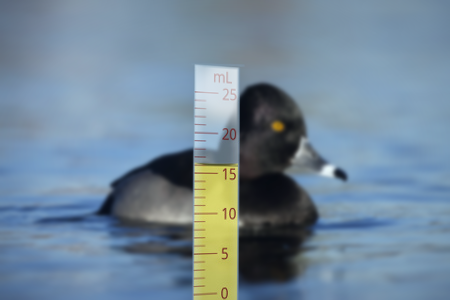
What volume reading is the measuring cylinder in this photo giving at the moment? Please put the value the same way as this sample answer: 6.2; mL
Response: 16; mL
